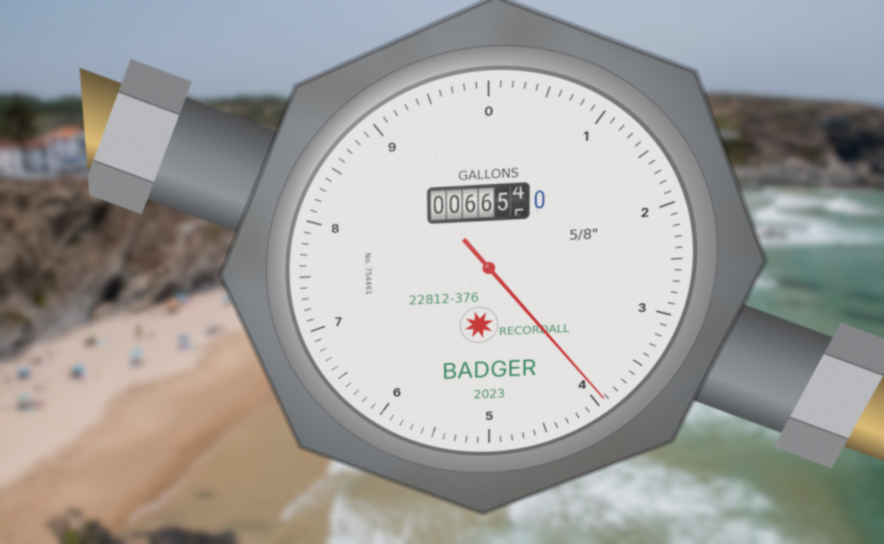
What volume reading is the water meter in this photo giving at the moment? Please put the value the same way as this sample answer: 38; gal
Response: 66543.9; gal
